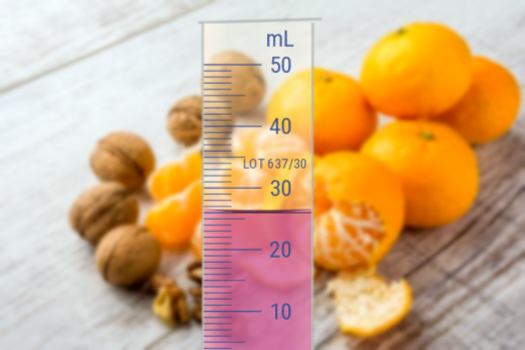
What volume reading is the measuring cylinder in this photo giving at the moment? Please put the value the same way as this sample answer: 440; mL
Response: 26; mL
